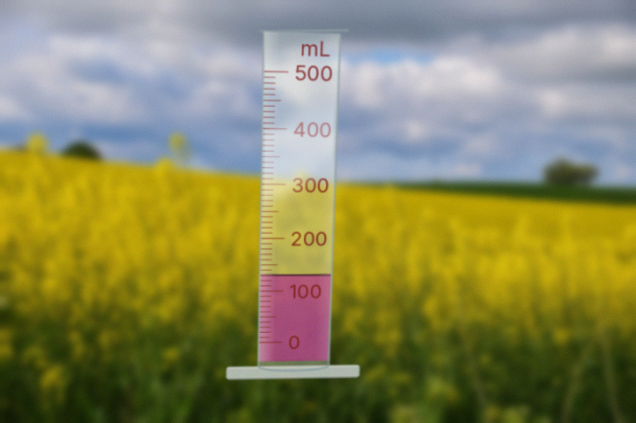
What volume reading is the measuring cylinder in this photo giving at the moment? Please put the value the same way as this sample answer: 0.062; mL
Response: 130; mL
